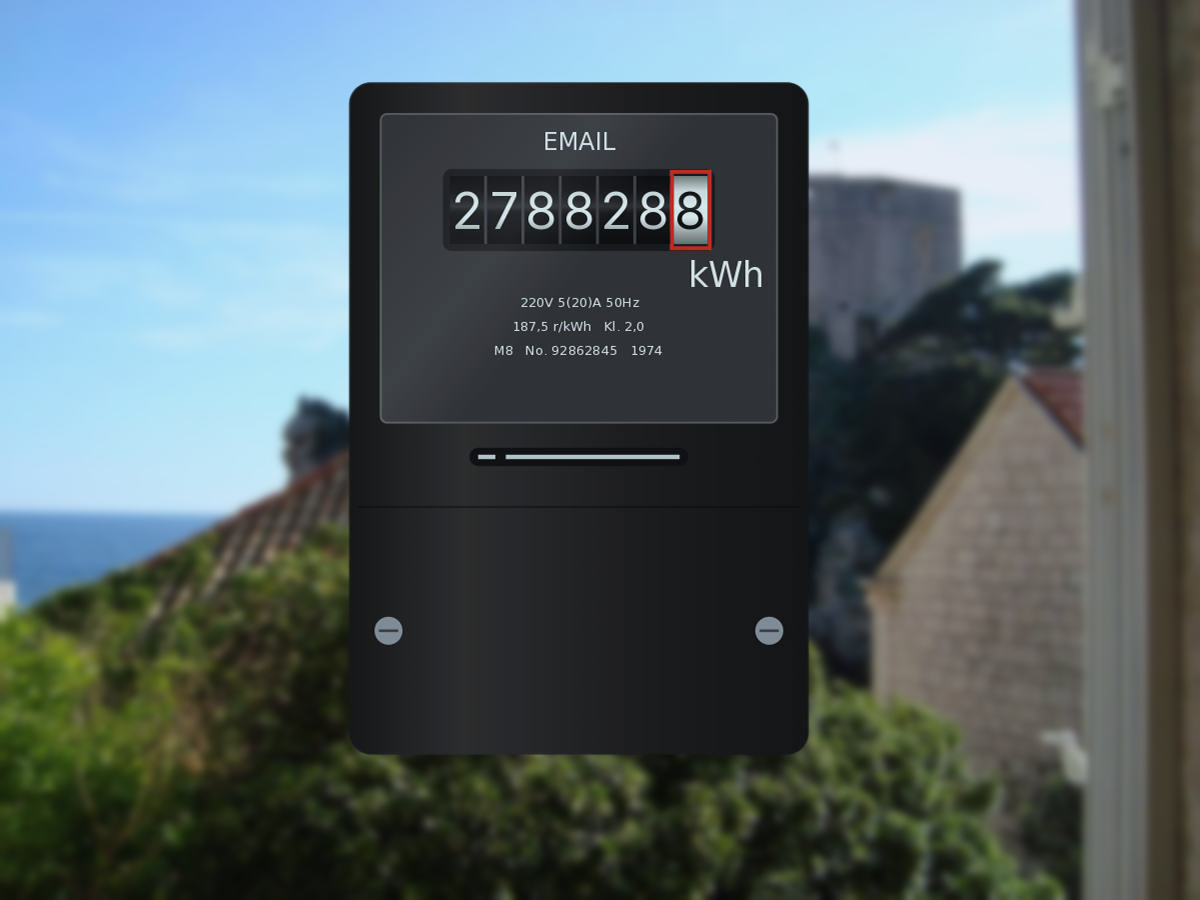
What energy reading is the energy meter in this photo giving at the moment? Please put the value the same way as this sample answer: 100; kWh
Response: 278828.8; kWh
